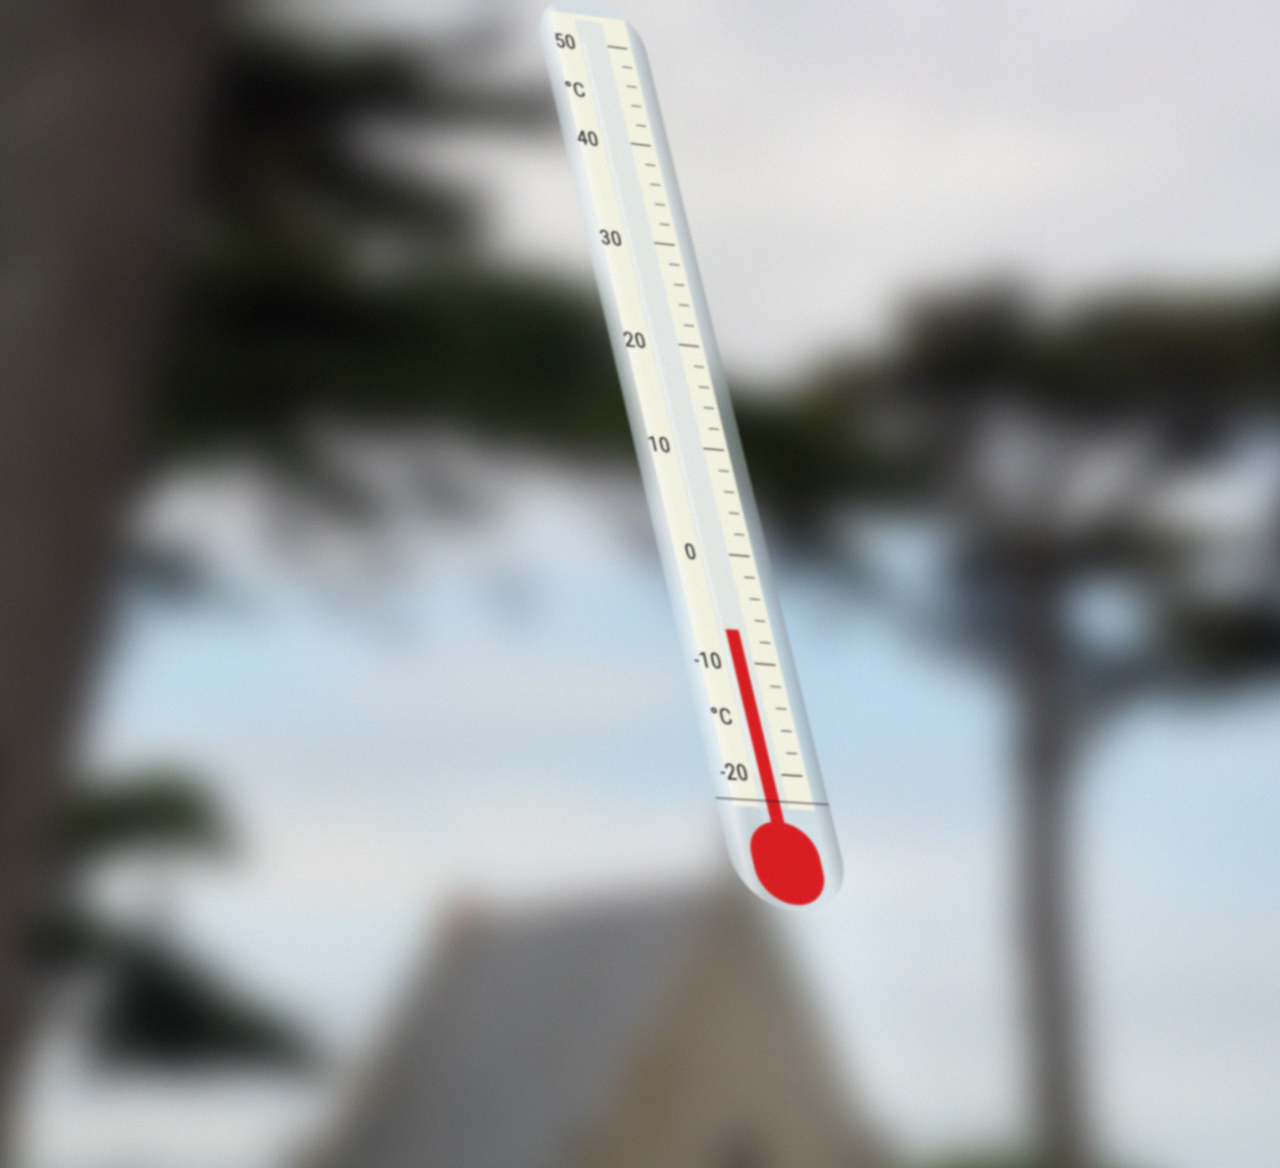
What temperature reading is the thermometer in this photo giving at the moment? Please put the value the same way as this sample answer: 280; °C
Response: -7; °C
